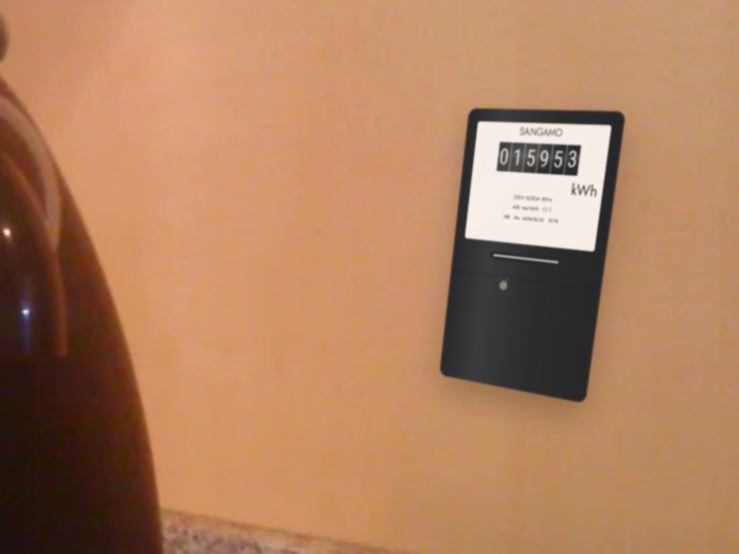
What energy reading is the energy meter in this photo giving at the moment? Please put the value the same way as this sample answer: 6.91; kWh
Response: 15953; kWh
